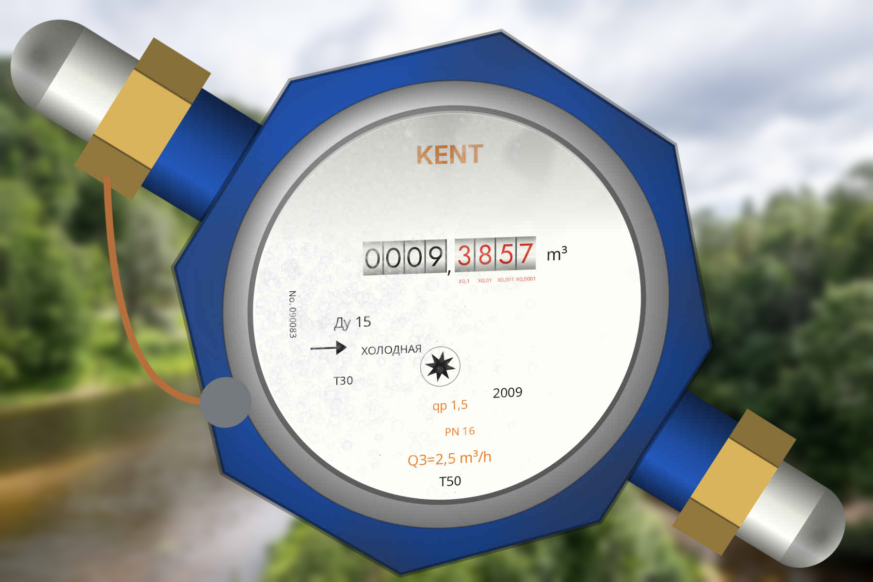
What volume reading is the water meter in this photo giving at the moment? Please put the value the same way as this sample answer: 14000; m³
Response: 9.3857; m³
